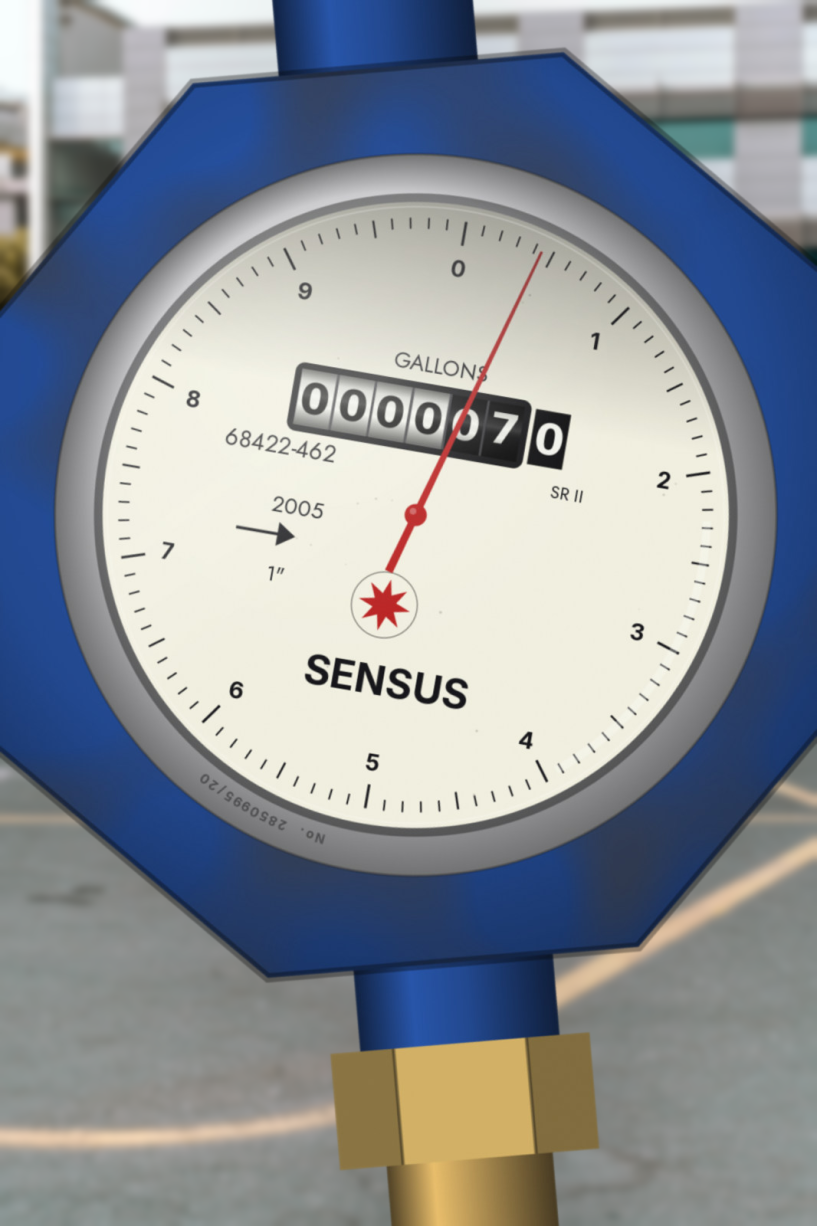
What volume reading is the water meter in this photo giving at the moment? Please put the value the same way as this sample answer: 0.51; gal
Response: 70.4; gal
